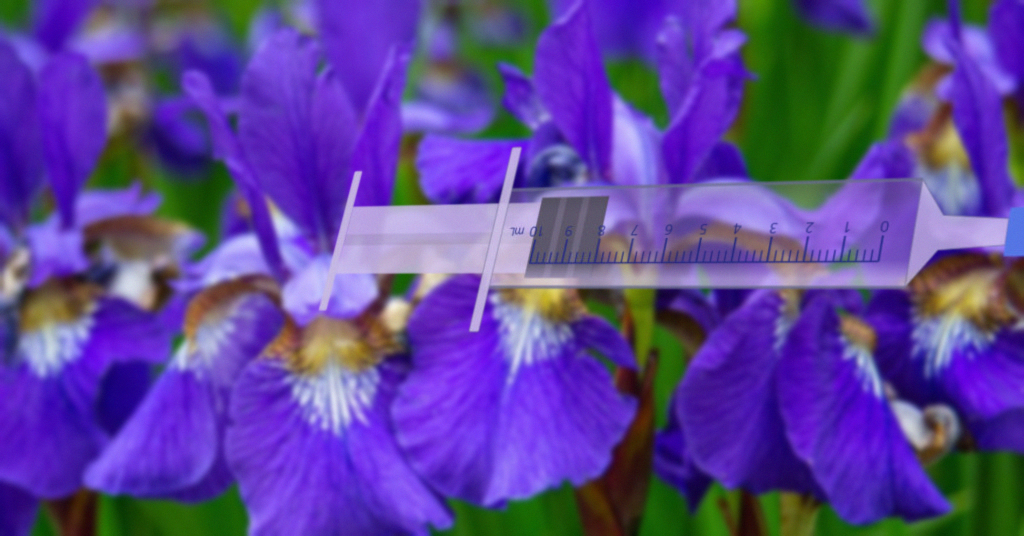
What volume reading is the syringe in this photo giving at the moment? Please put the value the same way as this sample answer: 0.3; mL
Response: 8; mL
